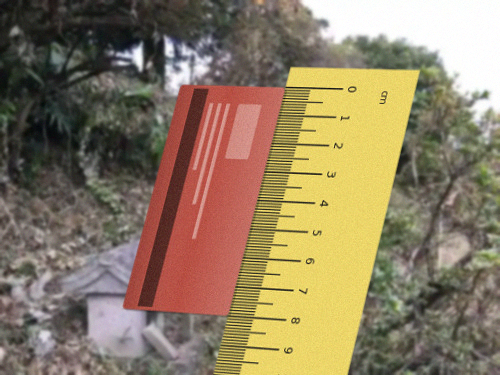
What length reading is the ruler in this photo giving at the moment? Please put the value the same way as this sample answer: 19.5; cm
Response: 8; cm
